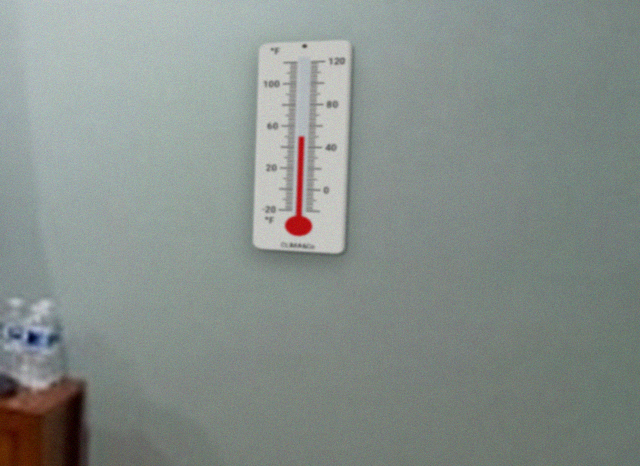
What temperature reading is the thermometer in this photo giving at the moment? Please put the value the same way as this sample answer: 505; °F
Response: 50; °F
